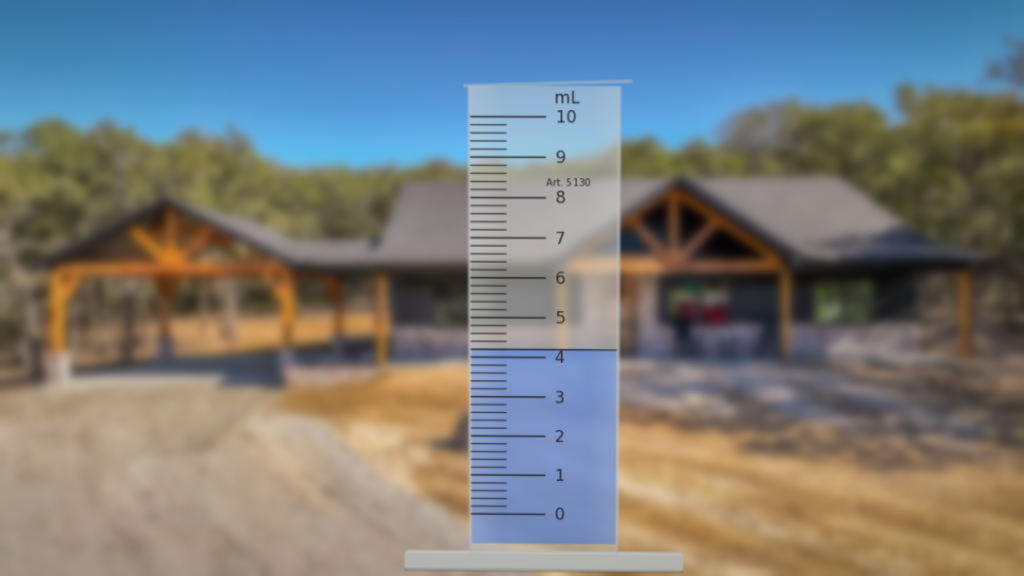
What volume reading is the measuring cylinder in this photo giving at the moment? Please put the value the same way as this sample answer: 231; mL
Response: 4.2; mL
